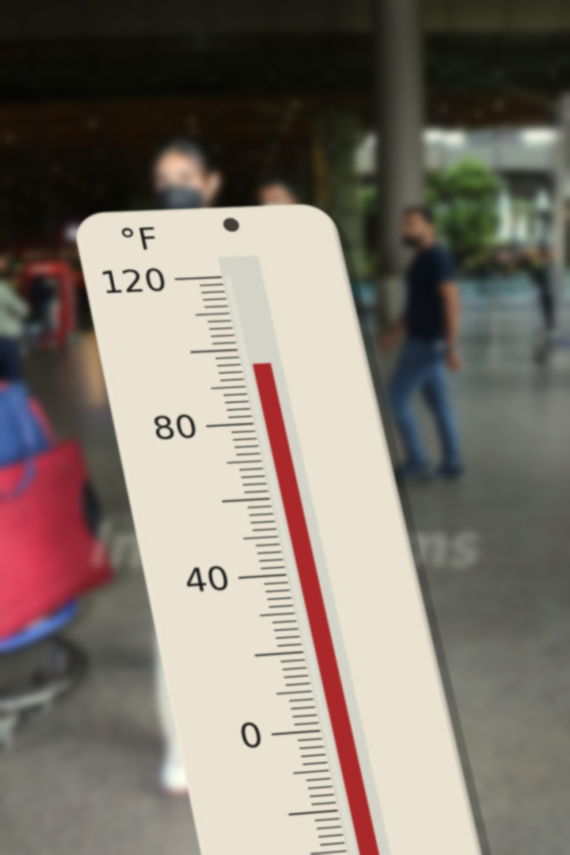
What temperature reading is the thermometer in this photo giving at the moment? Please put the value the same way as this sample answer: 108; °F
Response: 96; °F
